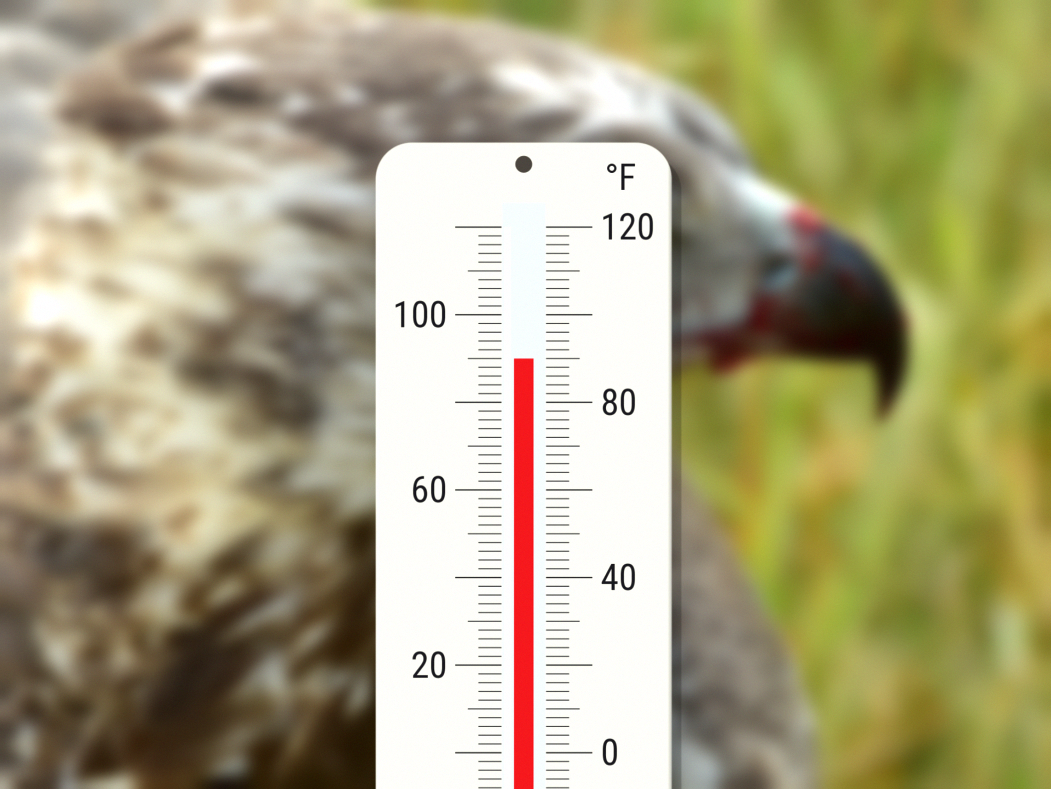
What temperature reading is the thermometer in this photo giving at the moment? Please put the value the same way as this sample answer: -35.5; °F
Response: 90; °F
